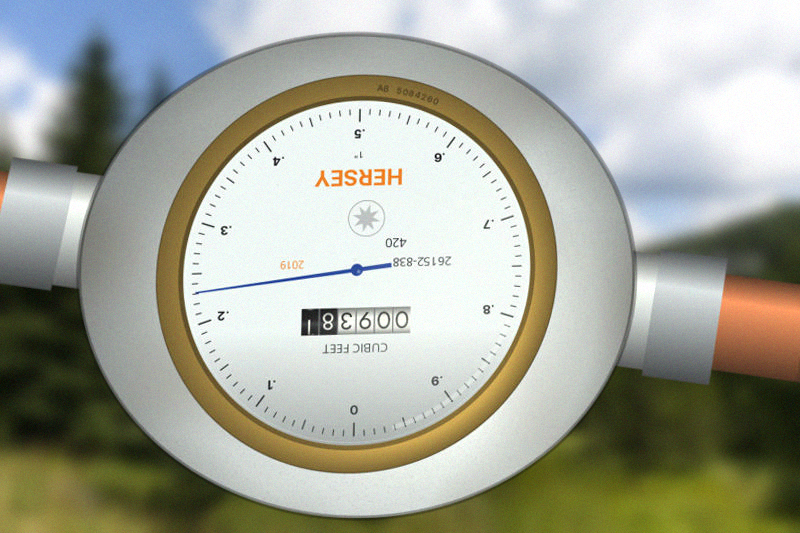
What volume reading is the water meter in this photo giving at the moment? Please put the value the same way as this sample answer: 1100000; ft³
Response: 9381.23; ft³
